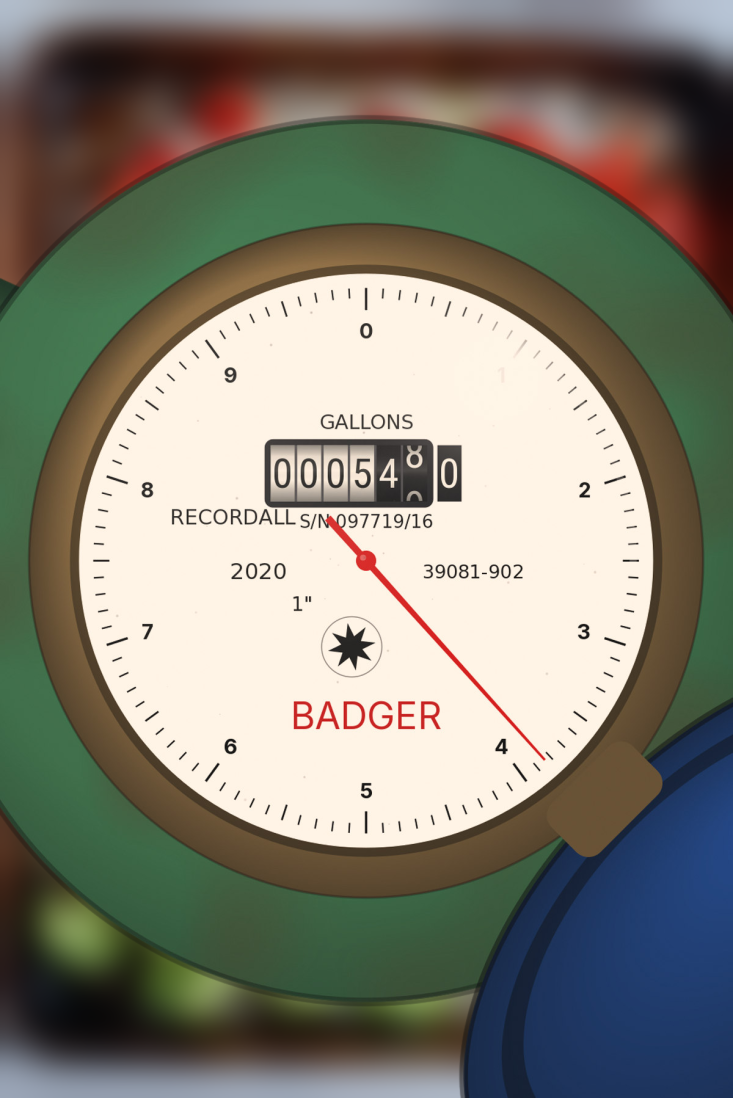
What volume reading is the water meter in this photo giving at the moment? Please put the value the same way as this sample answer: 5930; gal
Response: 5483.8; gal
